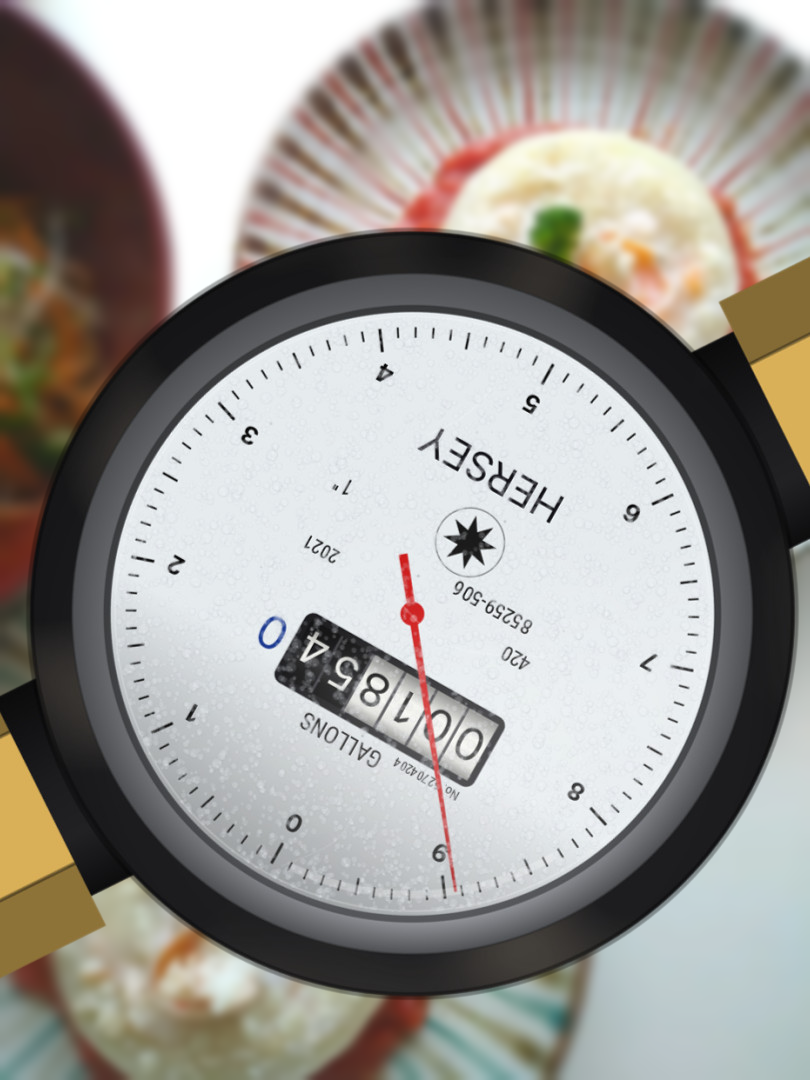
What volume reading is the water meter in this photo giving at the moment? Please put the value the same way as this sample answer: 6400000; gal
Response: 18538.9; gal
